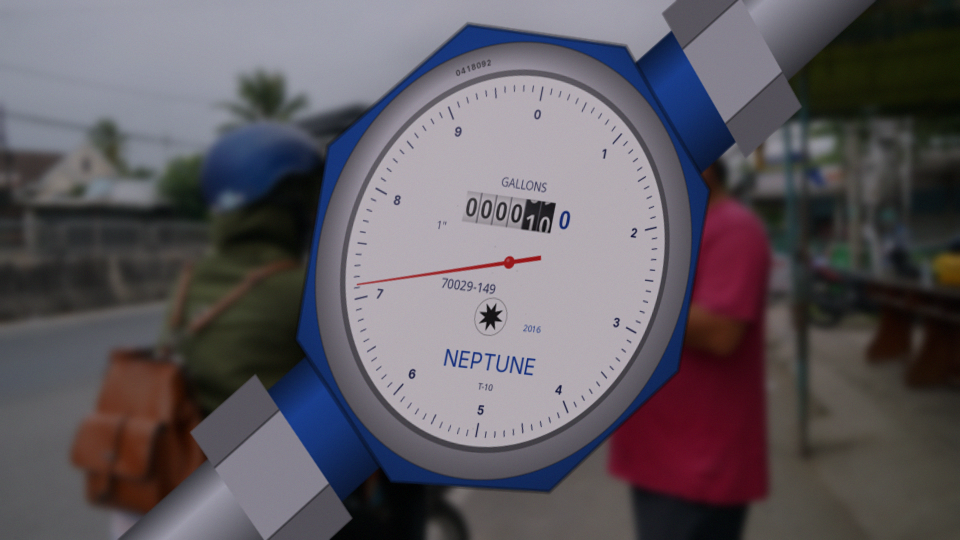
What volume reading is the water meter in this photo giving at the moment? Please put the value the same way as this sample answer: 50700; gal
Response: 97.1; gal
